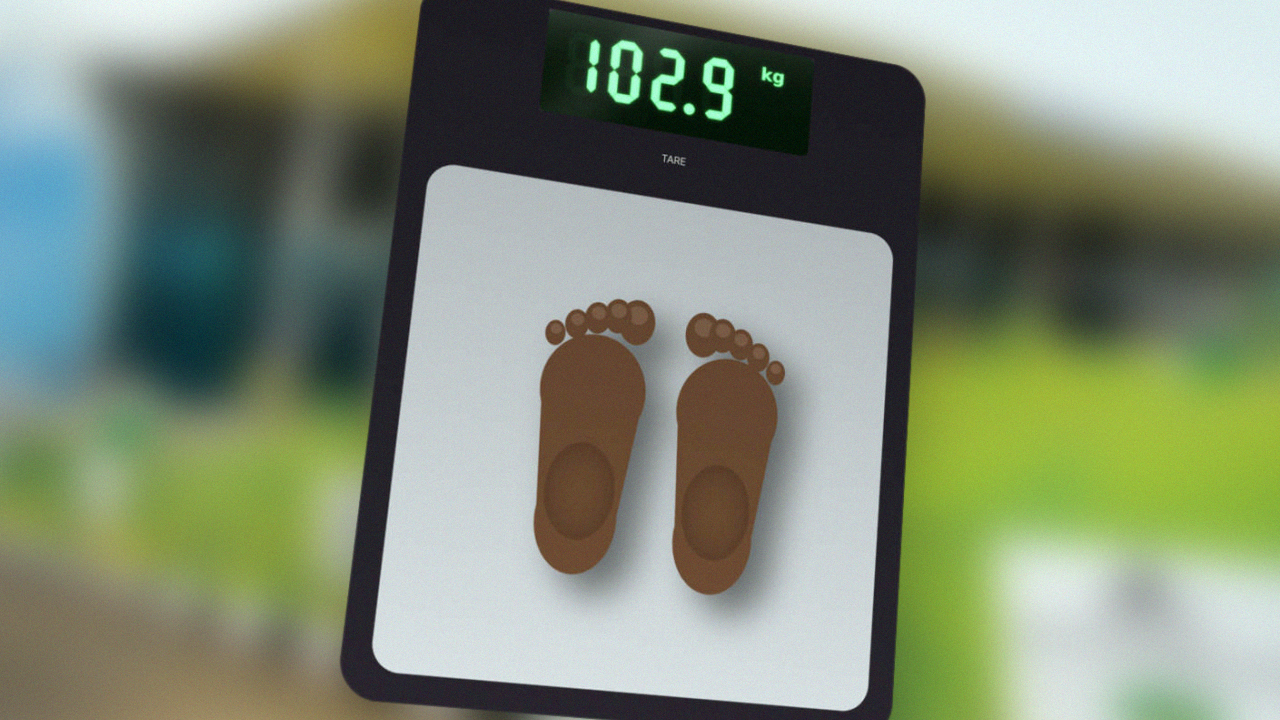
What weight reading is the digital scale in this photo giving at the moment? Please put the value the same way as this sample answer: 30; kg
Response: 102.9; kg
